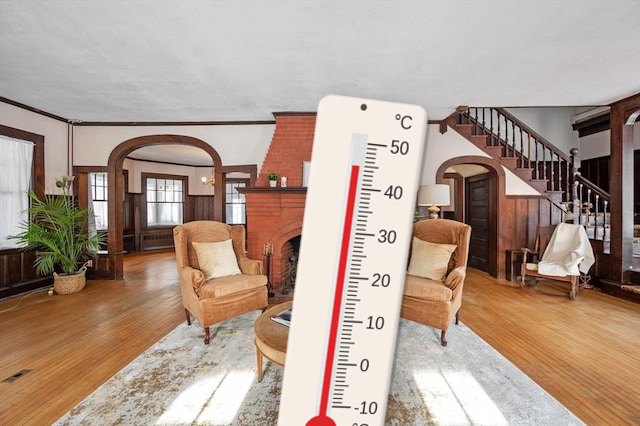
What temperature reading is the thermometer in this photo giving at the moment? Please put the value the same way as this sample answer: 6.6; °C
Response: 45; °C
